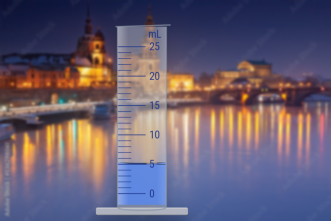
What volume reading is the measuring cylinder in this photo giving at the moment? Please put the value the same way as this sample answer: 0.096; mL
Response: 5; mL
